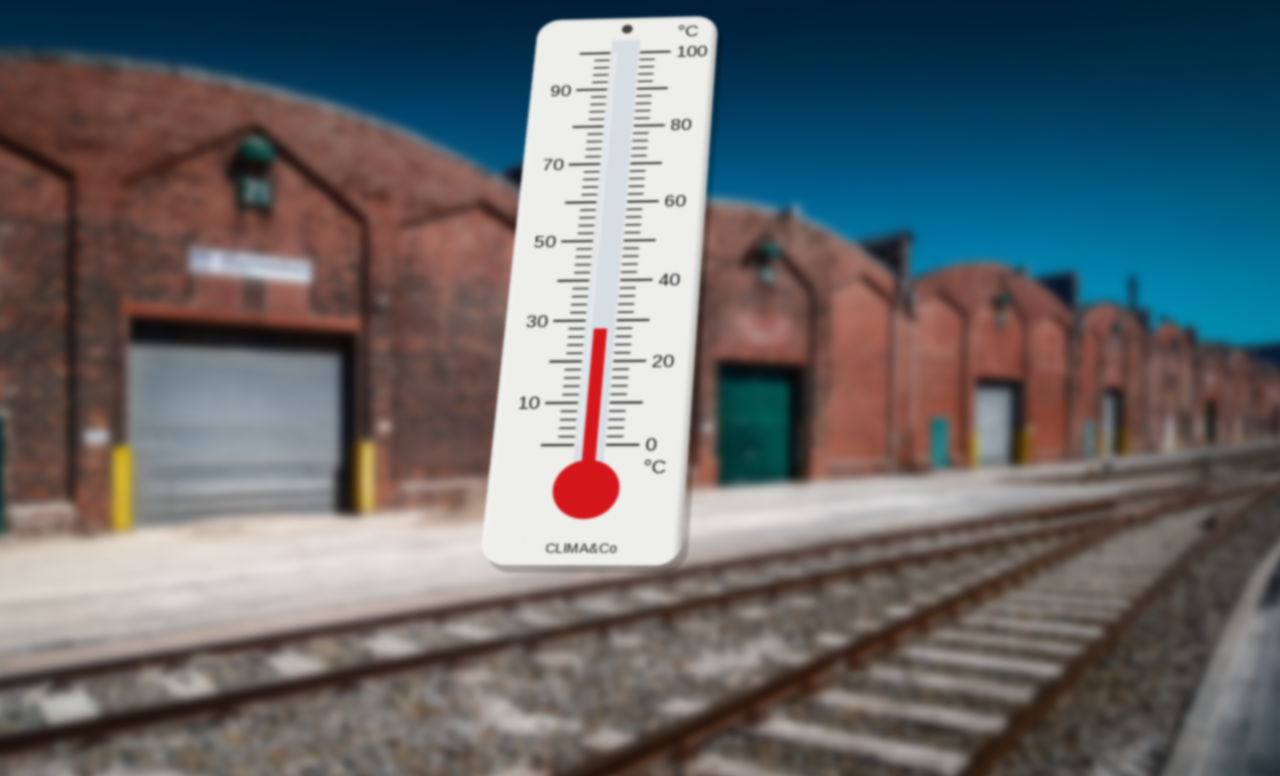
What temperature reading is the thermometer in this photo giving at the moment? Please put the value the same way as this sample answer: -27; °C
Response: 28; °C
